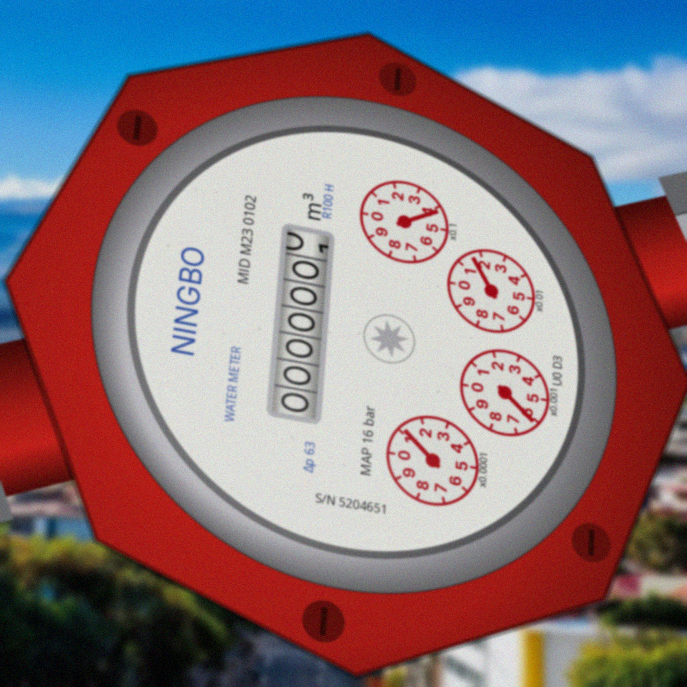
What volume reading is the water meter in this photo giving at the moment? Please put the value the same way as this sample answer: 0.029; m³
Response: 0.4161; m³
